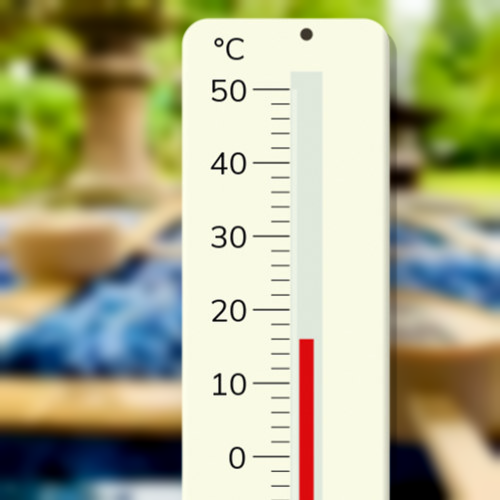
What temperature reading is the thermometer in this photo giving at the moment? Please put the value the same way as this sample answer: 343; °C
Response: 16; °C
